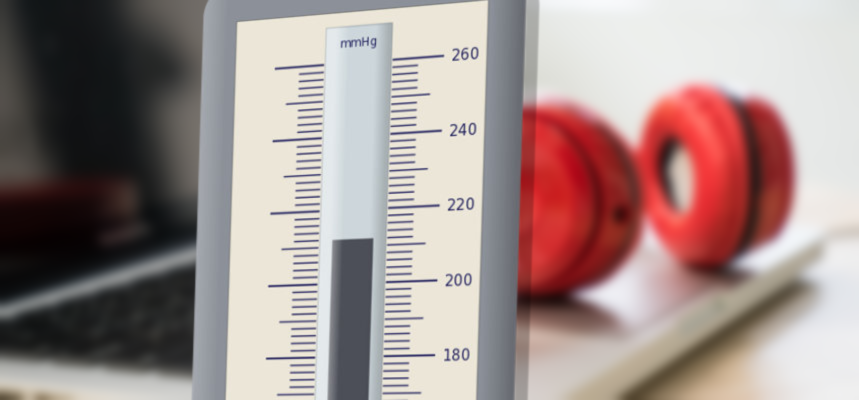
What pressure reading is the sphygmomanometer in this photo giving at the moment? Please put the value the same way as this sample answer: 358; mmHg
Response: 212; mmHg
